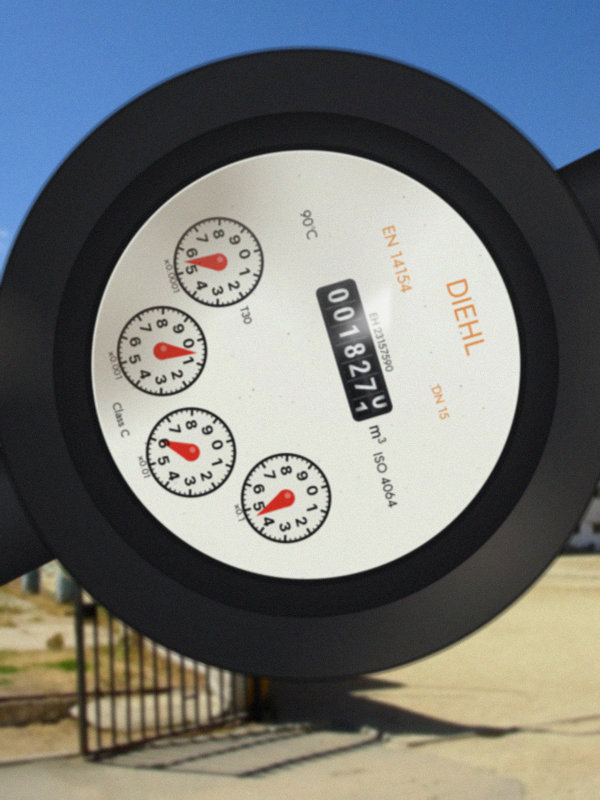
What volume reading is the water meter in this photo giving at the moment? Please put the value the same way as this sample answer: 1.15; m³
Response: 18270.4605; m³
